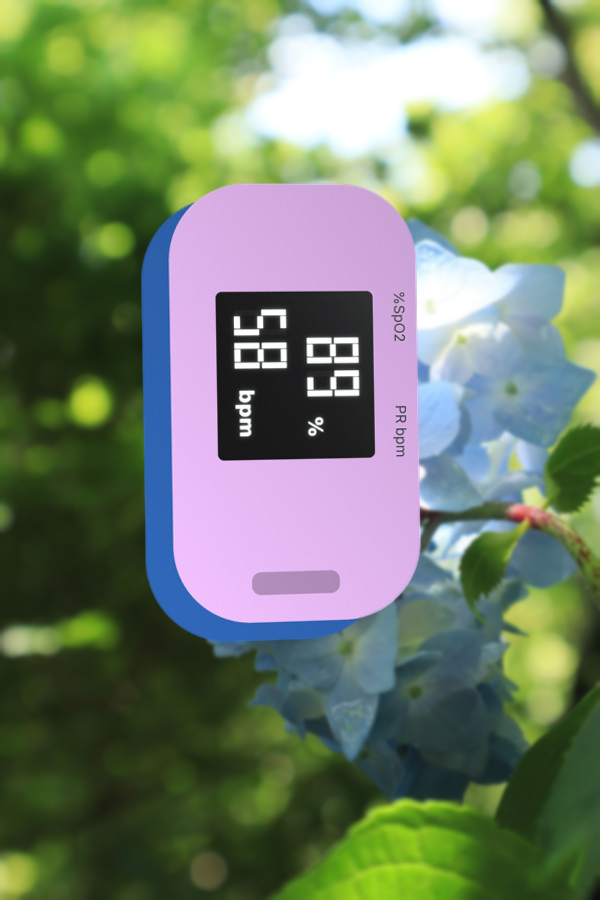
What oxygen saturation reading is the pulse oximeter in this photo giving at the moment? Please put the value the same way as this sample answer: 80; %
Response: 89; %
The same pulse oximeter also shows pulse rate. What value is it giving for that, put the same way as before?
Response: 58; bpm
